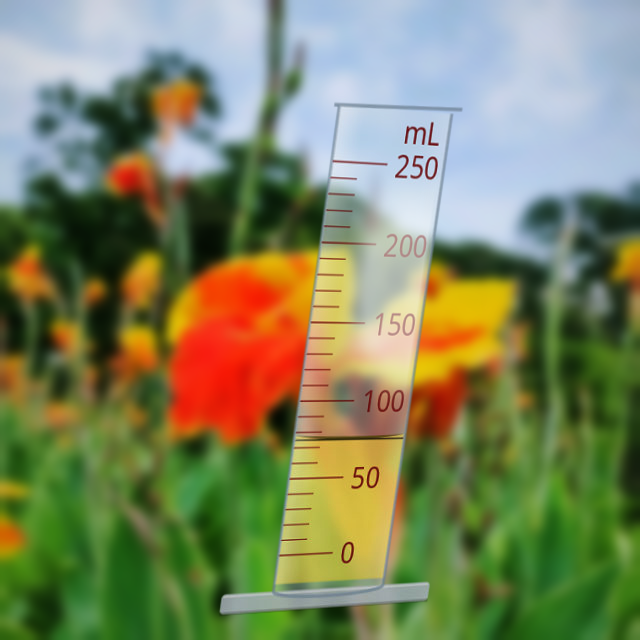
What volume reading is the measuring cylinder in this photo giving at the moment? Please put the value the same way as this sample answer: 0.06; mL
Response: 75; mL
